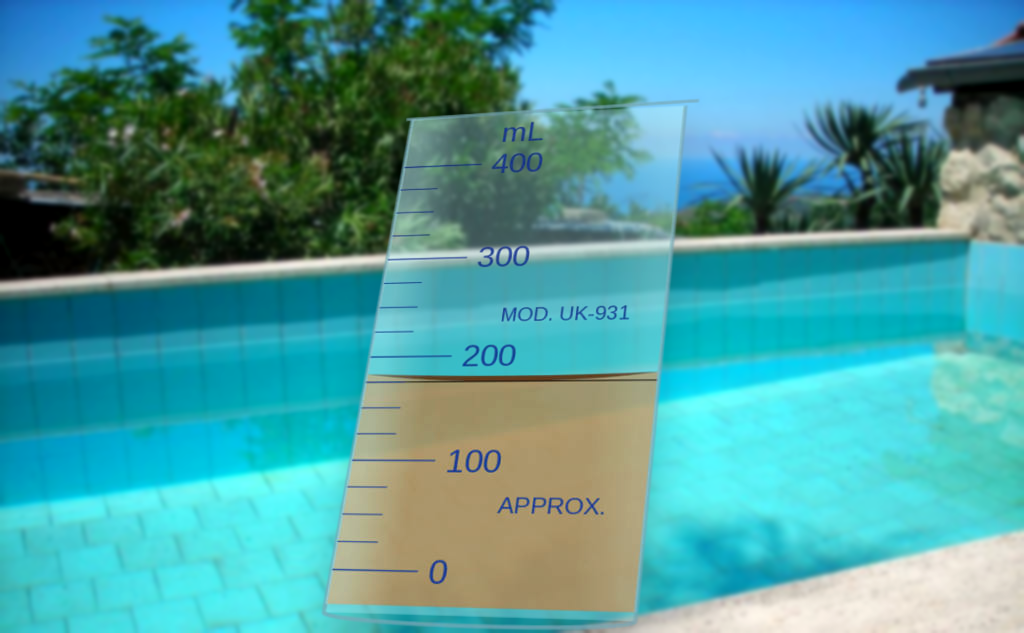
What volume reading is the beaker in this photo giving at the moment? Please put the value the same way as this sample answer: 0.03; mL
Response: 175; mL
